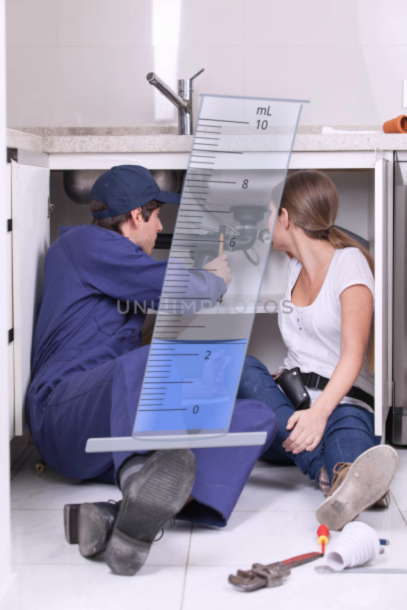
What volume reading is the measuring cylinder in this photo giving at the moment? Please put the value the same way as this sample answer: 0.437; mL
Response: 2.4; mL
